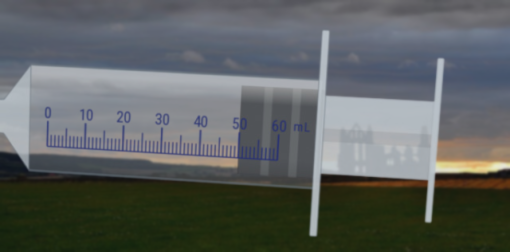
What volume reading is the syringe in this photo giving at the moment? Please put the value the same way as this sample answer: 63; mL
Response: 50; mL
